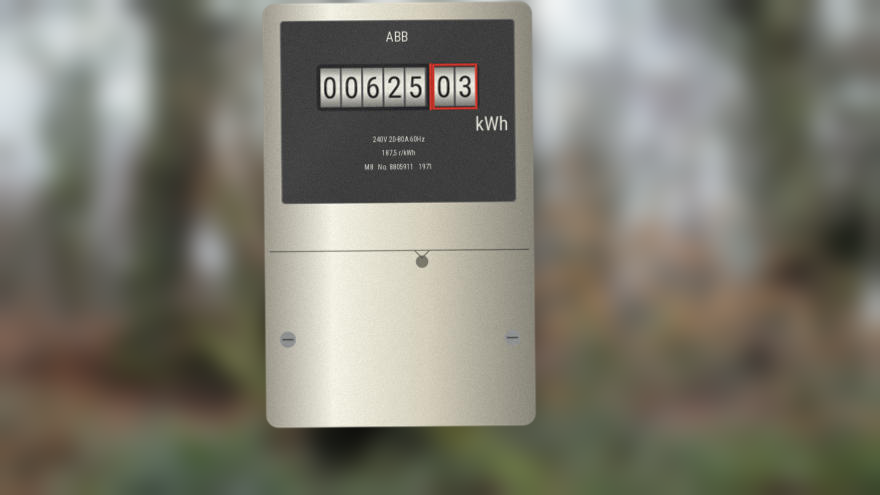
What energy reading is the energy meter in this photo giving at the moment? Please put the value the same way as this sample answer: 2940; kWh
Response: 625.03; kWh
